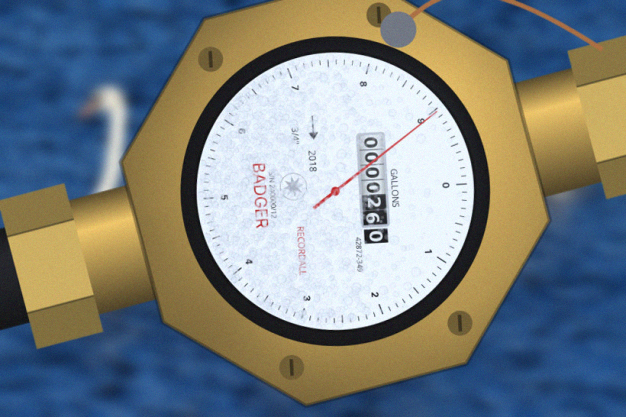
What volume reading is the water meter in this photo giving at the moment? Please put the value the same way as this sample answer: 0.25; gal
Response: 259.0; gal
